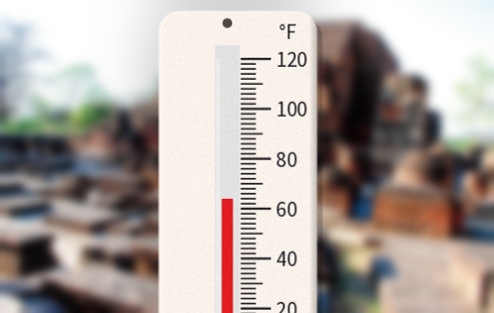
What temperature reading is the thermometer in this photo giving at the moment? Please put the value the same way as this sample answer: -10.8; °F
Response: 64; °F
